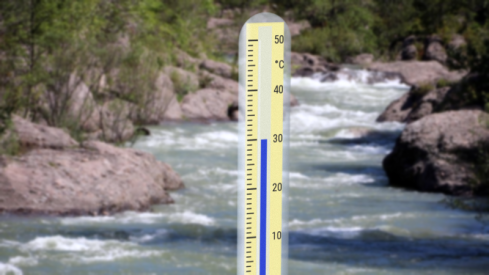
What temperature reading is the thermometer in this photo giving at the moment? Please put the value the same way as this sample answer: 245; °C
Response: 30; °C
